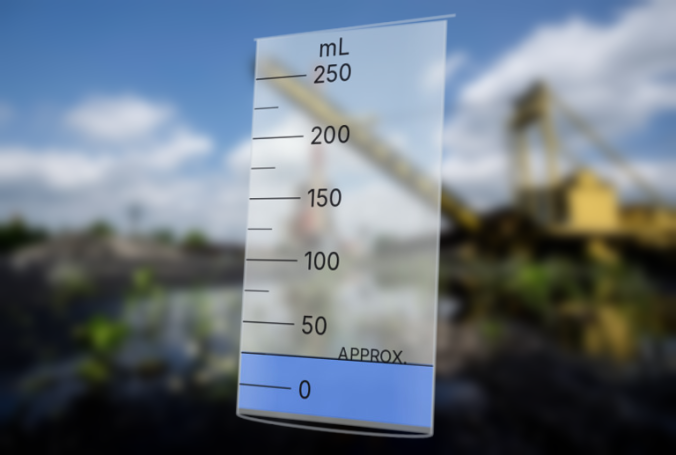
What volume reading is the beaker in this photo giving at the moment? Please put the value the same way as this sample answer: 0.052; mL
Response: 25; mL
